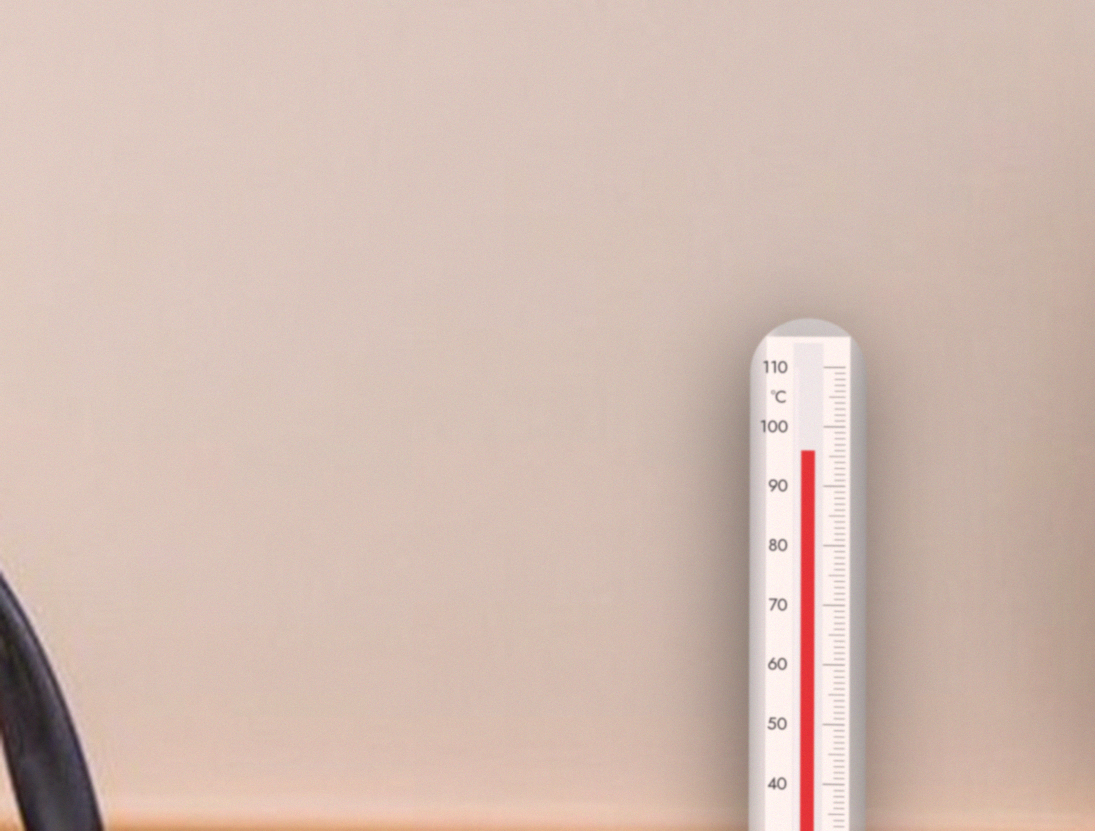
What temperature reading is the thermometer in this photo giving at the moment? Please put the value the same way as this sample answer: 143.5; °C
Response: 96; °C
